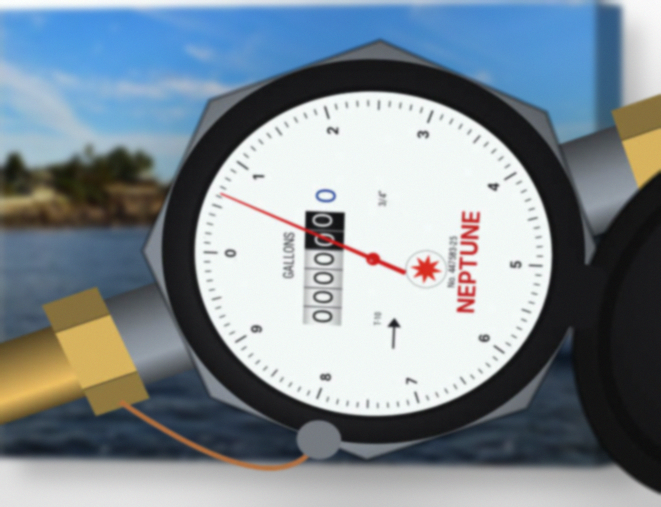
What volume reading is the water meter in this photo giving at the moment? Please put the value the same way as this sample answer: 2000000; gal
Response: 0.6; gal
